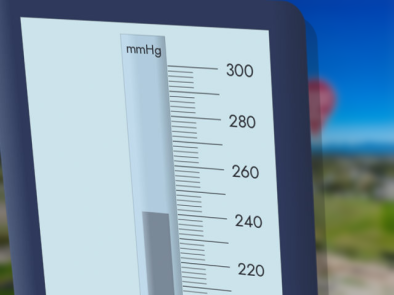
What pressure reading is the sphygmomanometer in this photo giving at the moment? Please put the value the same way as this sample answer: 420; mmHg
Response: 240; mmHg
